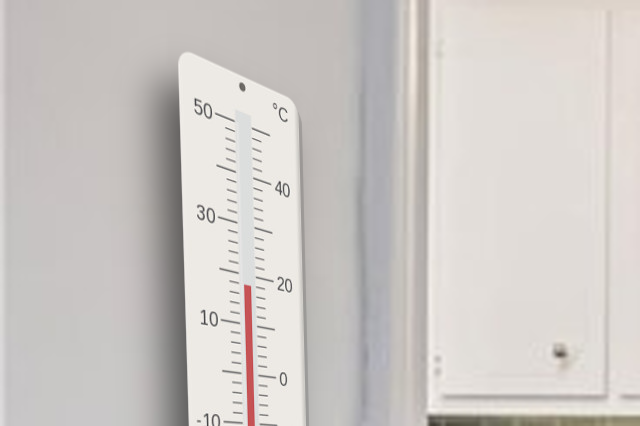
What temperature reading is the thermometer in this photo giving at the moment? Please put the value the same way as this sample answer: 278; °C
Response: 18; °C
